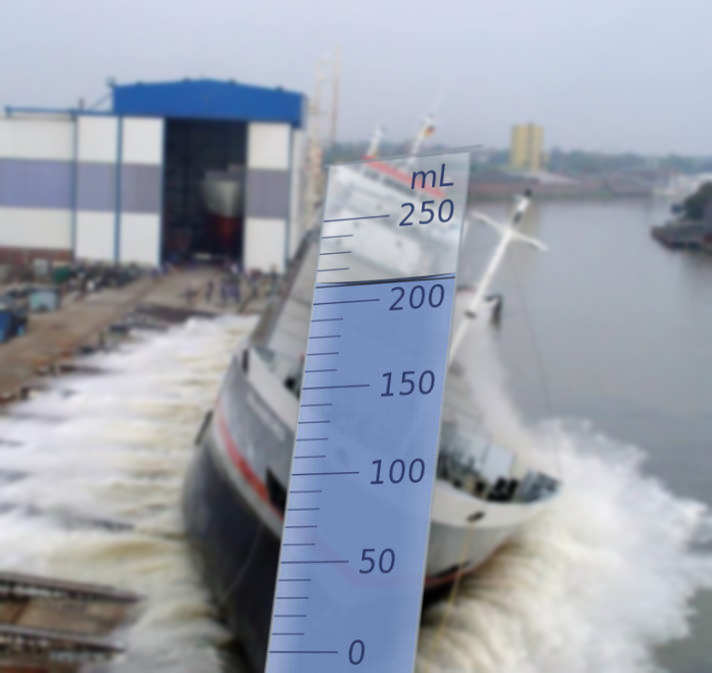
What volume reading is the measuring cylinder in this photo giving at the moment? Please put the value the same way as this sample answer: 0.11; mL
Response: 210; mL
